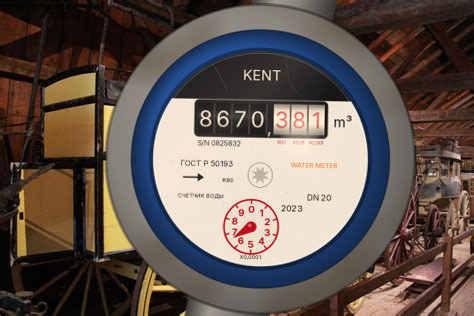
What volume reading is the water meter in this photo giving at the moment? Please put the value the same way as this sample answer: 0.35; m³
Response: 8670.3816; m³
